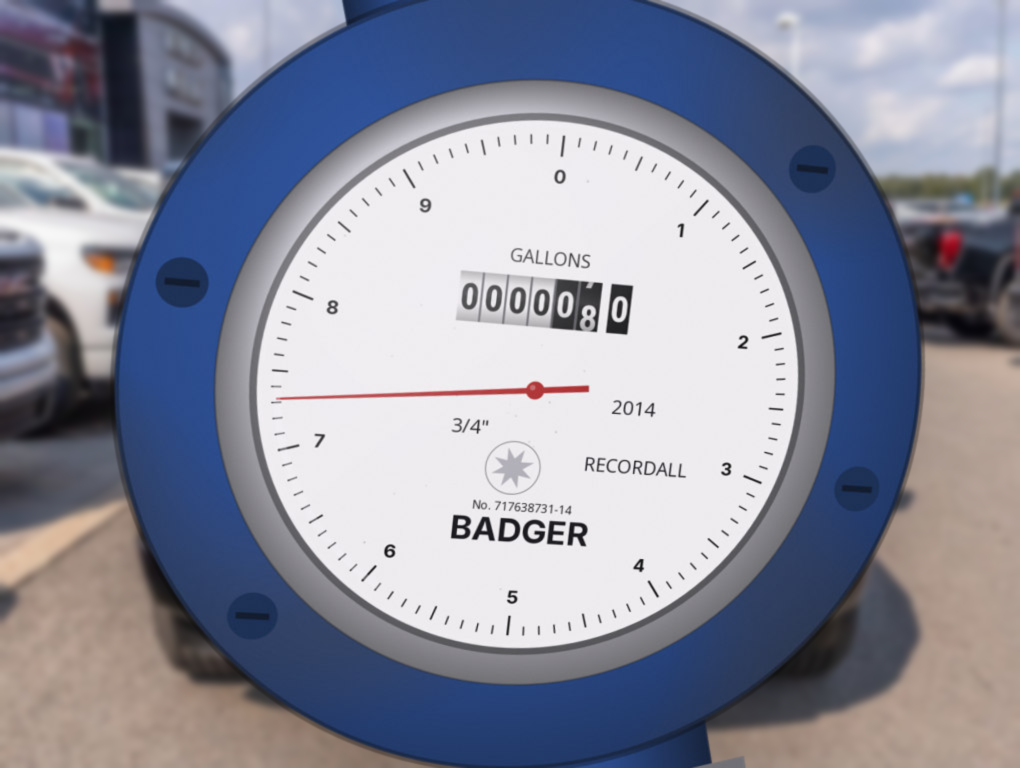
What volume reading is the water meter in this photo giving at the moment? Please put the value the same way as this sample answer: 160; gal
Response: 77.3; gal
